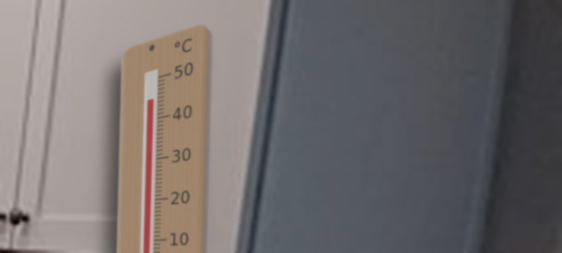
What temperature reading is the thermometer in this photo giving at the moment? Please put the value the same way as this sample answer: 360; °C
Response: 45; °C
